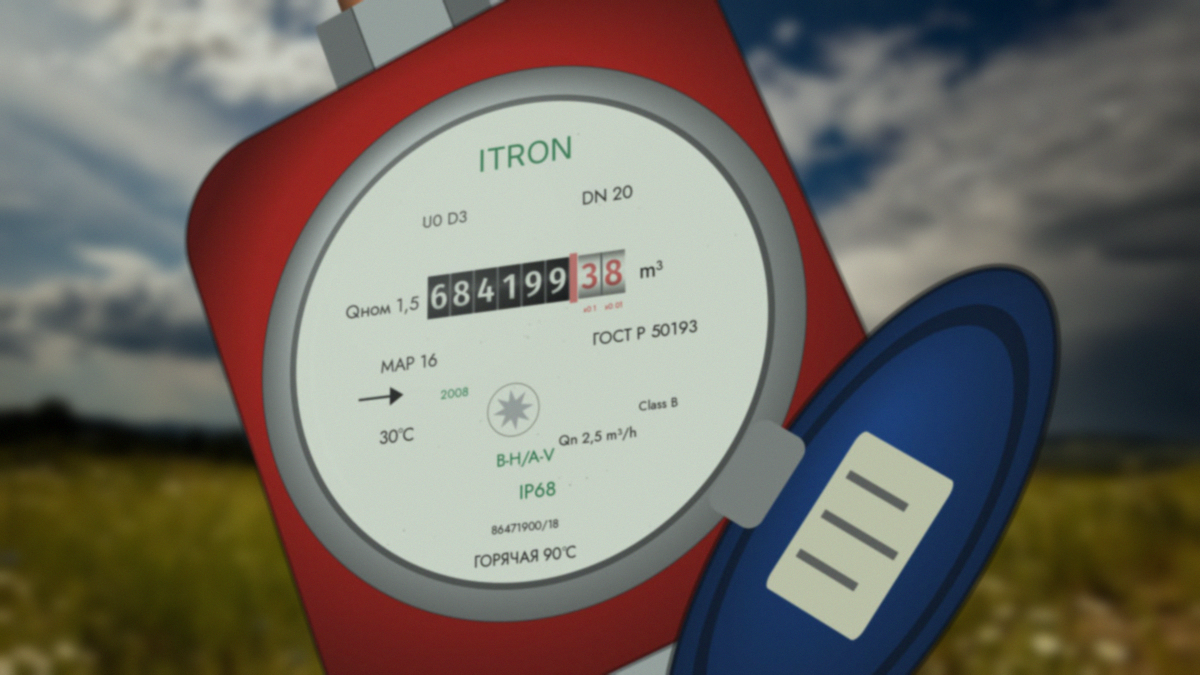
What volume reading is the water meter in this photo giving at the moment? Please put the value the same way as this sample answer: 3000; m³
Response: 684199.38; m³
